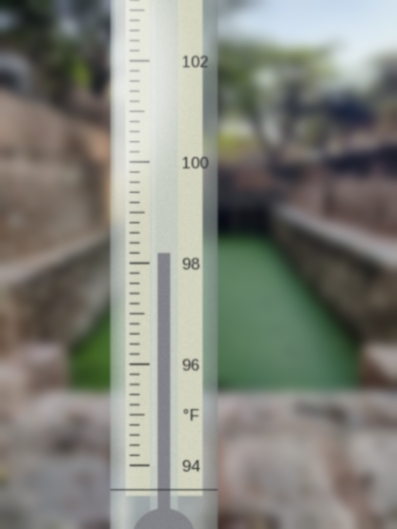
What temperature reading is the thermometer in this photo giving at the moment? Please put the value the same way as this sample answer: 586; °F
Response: 98.2; °F
